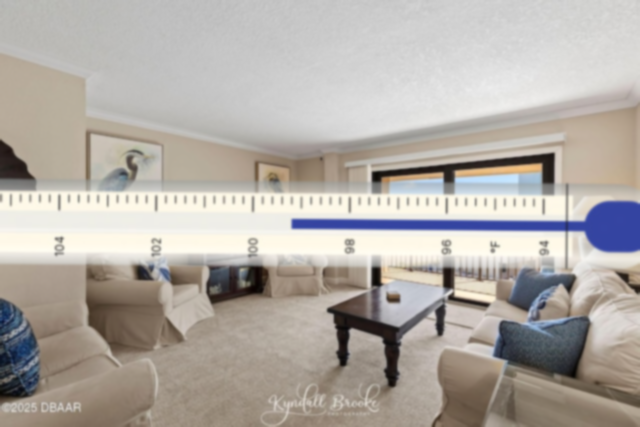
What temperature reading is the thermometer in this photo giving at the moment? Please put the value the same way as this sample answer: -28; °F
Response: 99.2; °F
